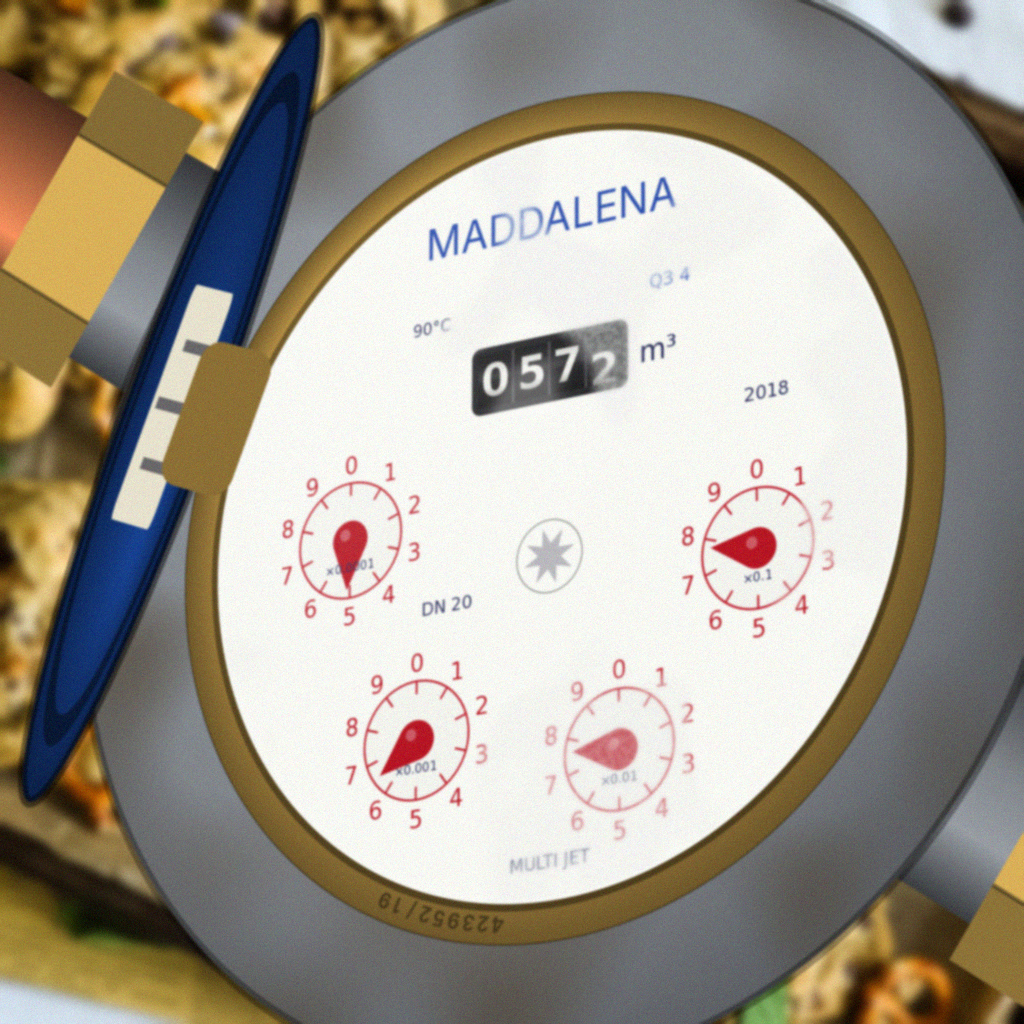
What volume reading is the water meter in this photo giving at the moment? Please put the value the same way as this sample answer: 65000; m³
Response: 571.7765; m³
